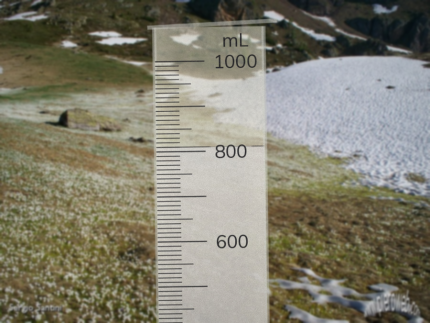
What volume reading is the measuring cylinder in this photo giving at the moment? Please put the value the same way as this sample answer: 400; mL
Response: 810; mL
